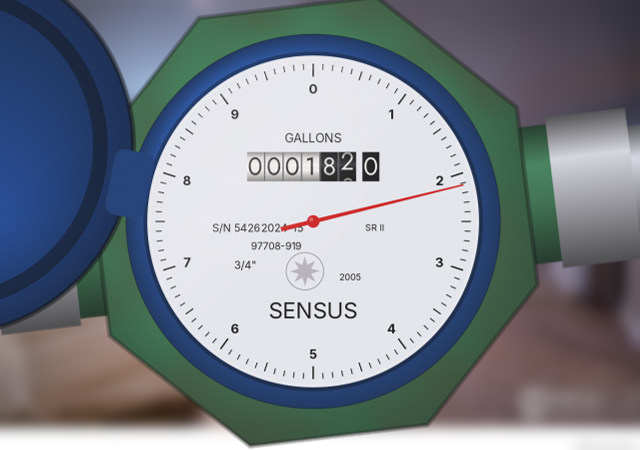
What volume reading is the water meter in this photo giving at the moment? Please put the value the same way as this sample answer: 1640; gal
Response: 1822.1; gal
